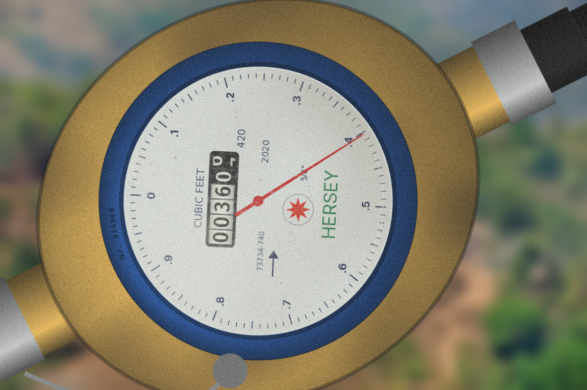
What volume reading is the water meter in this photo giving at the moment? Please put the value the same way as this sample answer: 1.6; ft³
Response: 3606.40; ft³
